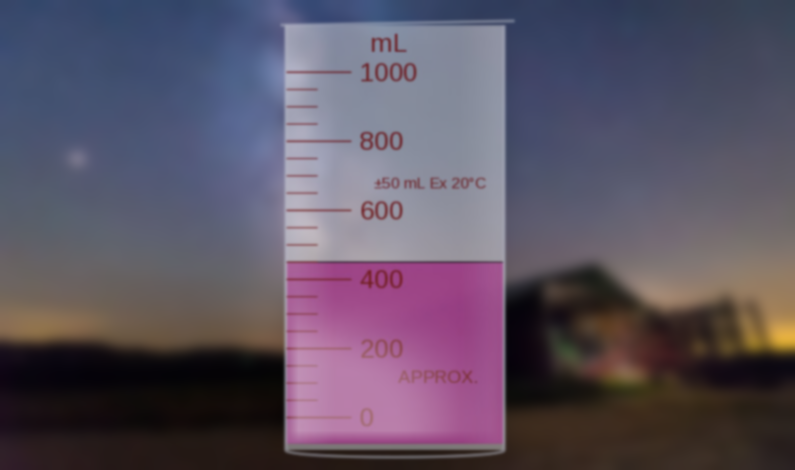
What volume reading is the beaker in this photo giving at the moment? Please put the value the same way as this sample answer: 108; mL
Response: 450; mL
